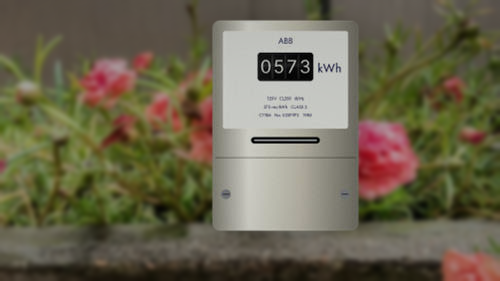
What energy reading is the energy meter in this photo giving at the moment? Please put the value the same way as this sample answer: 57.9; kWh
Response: 573; kWh
